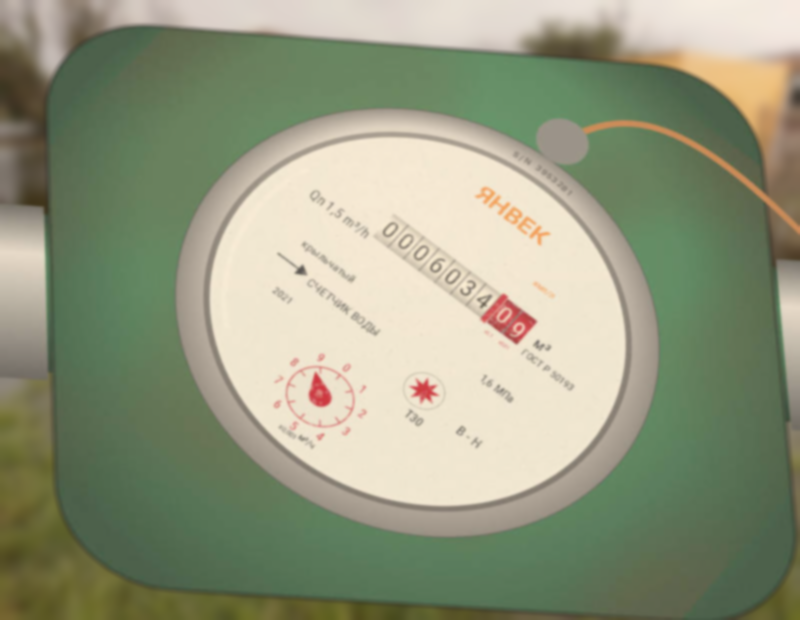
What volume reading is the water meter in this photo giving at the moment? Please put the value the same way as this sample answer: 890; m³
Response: 6034.088; m³
